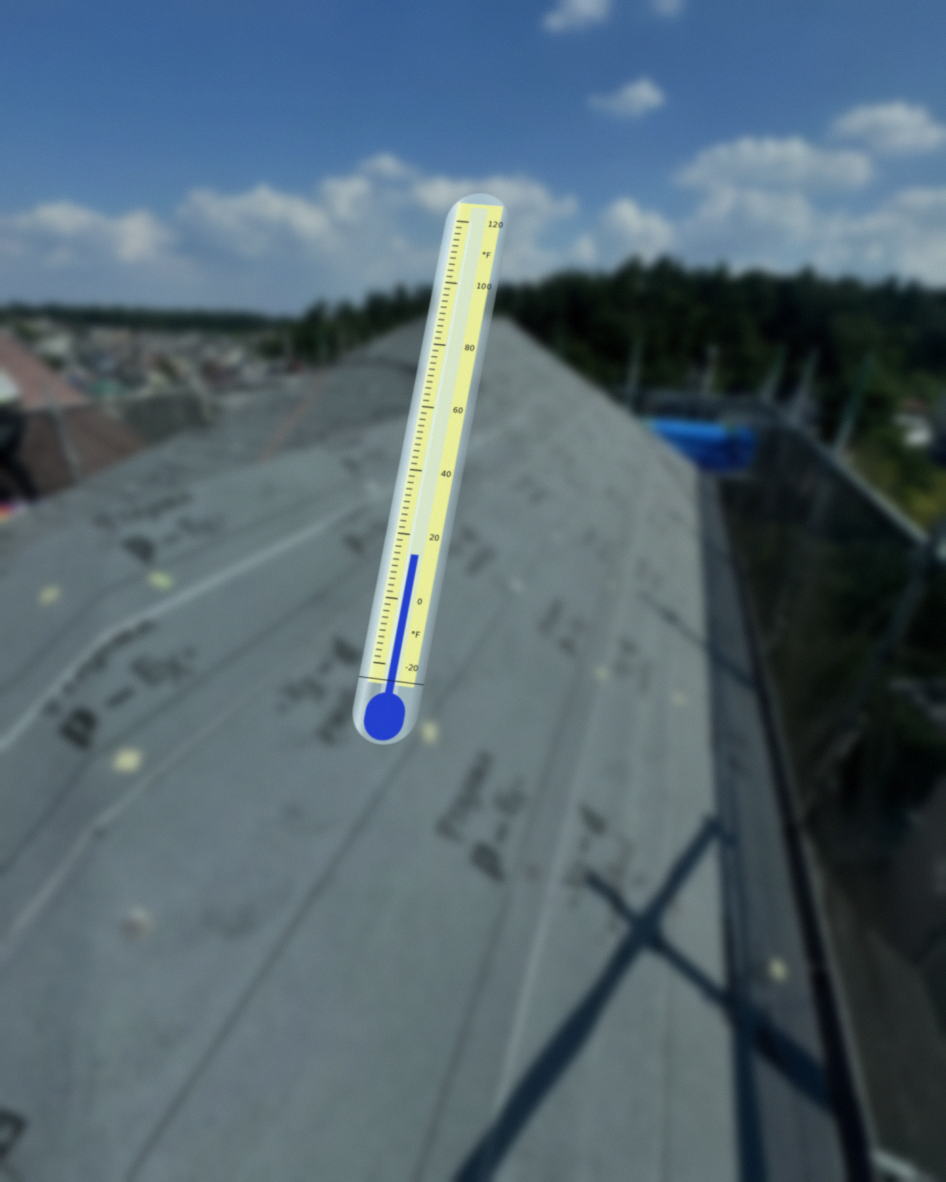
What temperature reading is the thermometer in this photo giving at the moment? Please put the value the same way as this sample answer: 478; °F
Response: 14; °F
